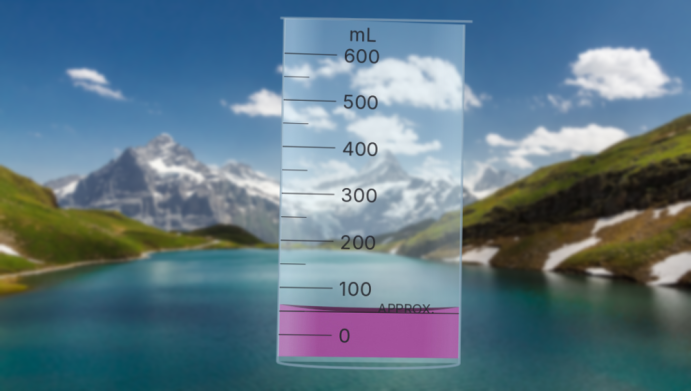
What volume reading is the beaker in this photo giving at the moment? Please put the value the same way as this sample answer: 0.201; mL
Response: 50; mL
